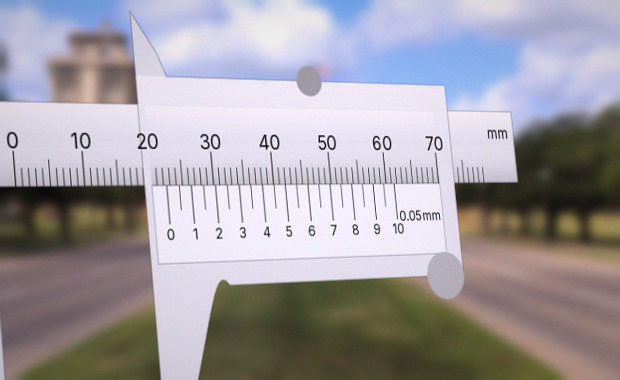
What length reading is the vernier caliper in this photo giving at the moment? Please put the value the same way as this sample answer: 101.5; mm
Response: 22.5; mm
